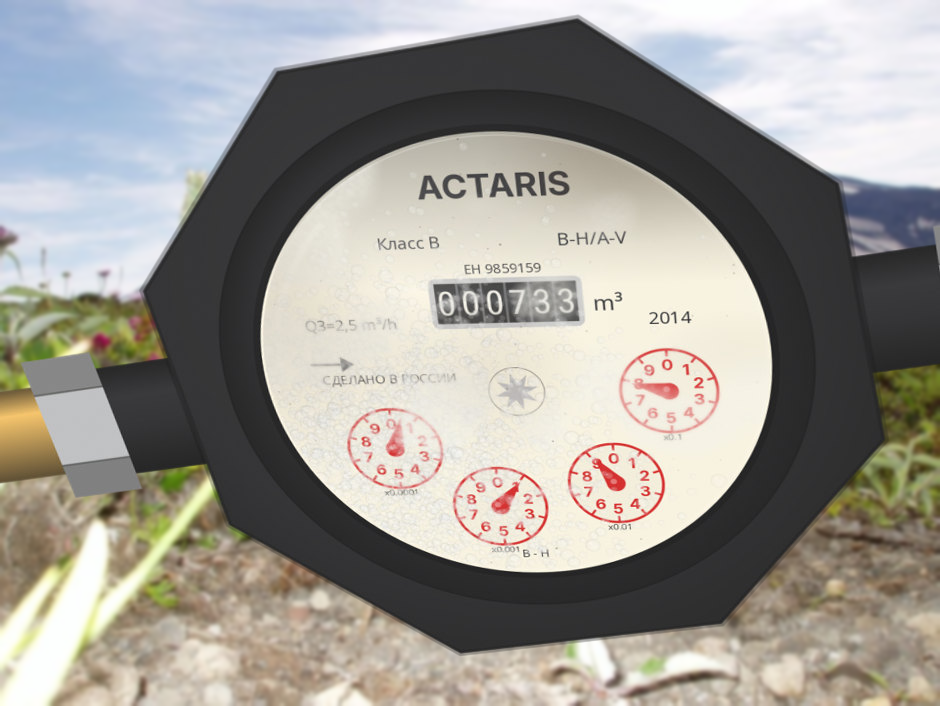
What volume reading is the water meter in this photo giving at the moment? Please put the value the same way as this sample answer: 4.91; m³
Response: 733.7910; m³
